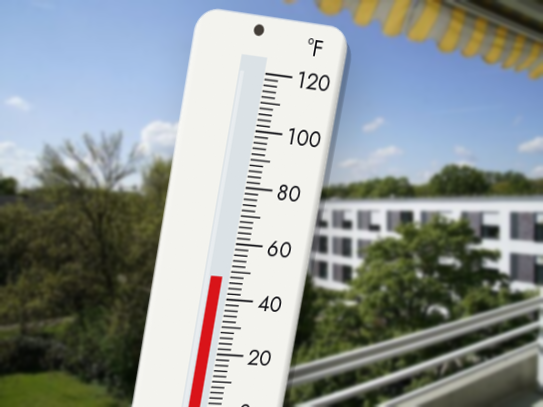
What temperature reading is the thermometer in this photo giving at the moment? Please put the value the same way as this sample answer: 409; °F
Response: 48; °F
